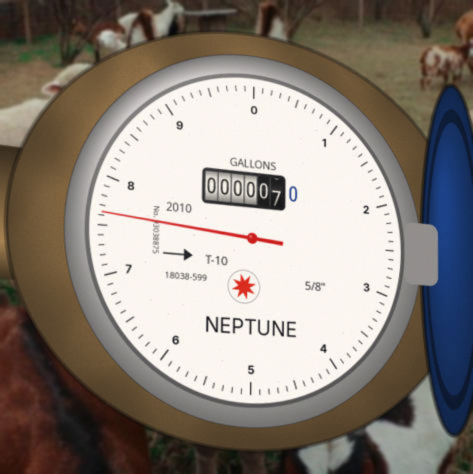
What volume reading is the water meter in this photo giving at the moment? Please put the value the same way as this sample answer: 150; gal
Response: 67.6; gal
